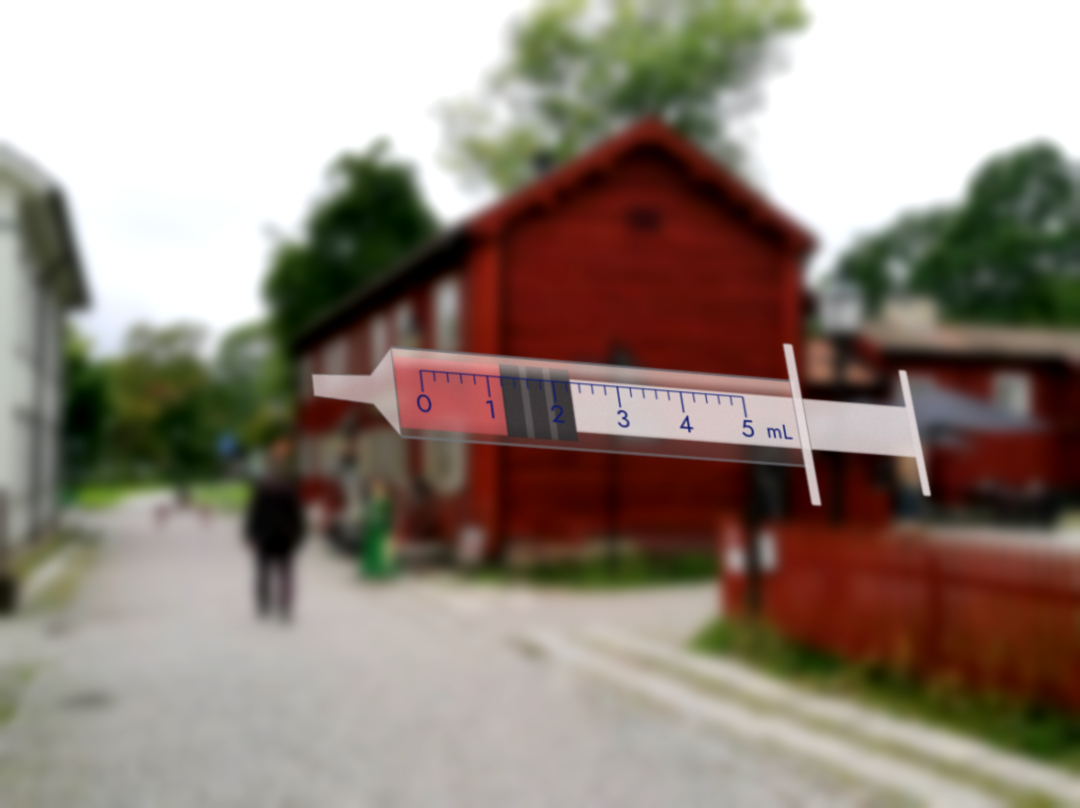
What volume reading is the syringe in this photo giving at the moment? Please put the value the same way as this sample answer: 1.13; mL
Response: 1.2; mL
